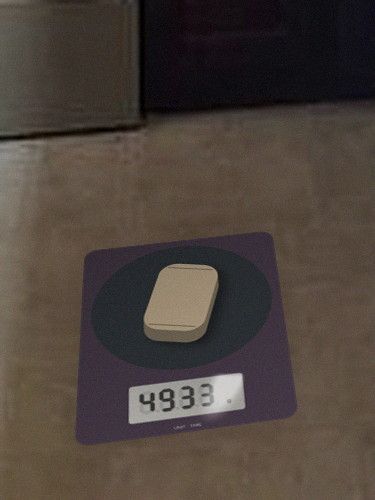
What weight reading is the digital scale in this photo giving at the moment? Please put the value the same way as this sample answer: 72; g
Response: 4933; g
